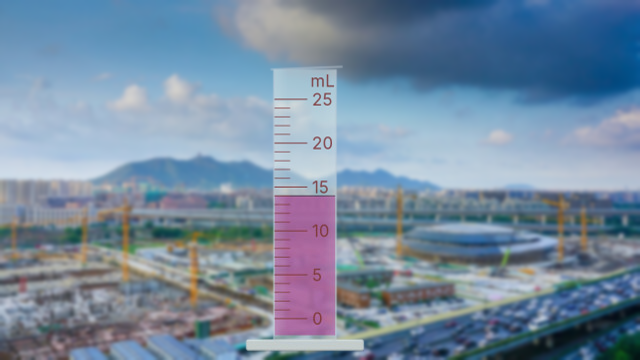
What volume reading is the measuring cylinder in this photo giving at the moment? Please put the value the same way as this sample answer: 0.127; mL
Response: 14; mL
